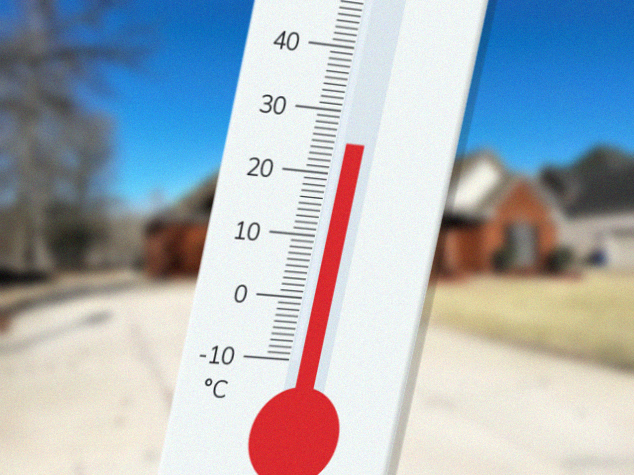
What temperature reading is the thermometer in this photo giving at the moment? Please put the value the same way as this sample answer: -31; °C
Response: 25; °C
